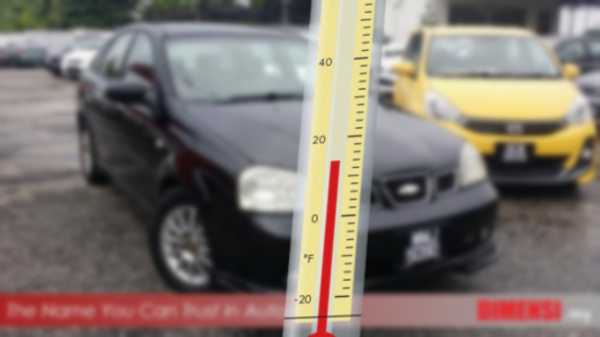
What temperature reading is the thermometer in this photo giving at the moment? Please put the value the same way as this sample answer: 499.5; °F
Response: 14; °F
